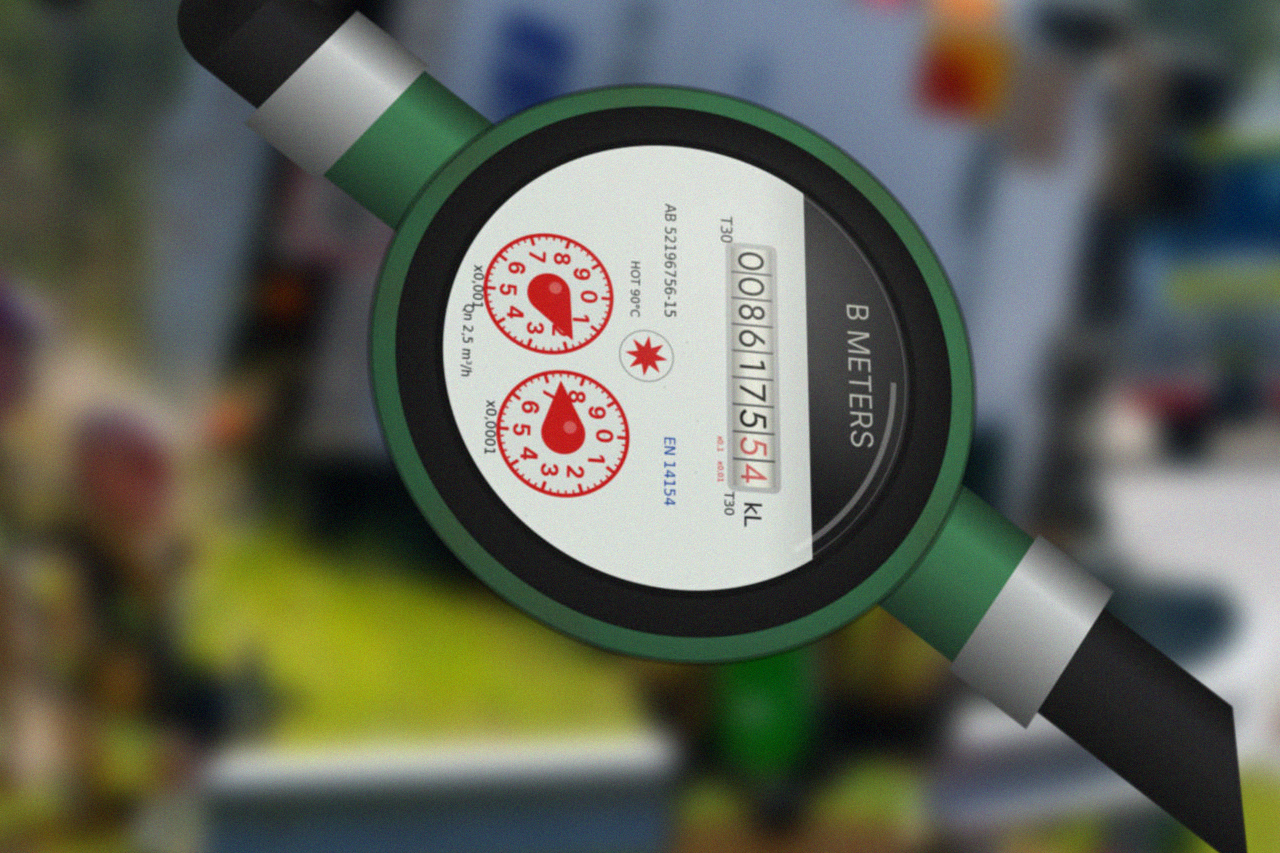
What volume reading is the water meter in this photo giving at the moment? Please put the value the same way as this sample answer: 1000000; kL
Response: 86175.5417; kL
